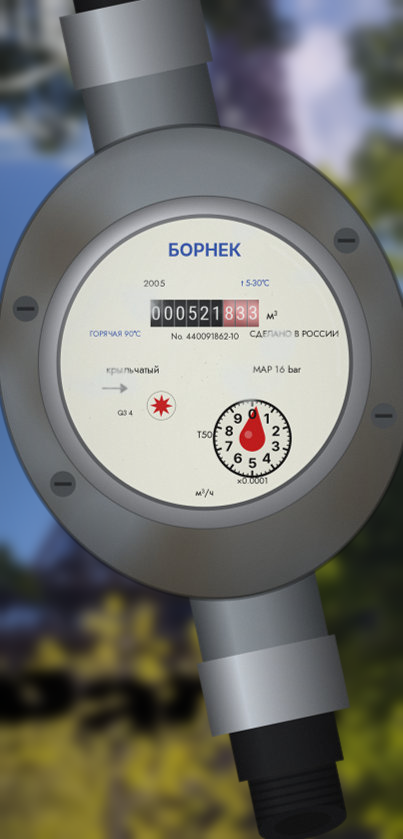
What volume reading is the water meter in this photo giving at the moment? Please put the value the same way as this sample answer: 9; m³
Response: 521.8330; m³
